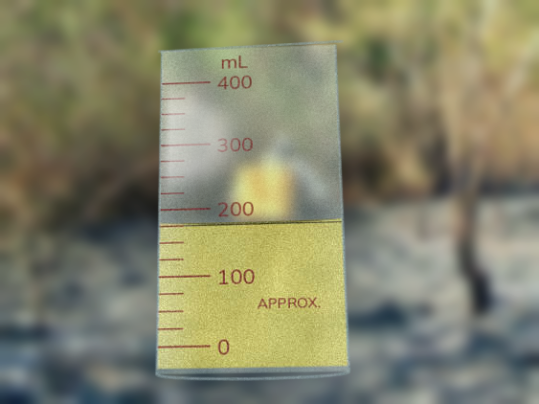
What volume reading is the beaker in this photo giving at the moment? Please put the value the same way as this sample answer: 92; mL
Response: 175; mL
